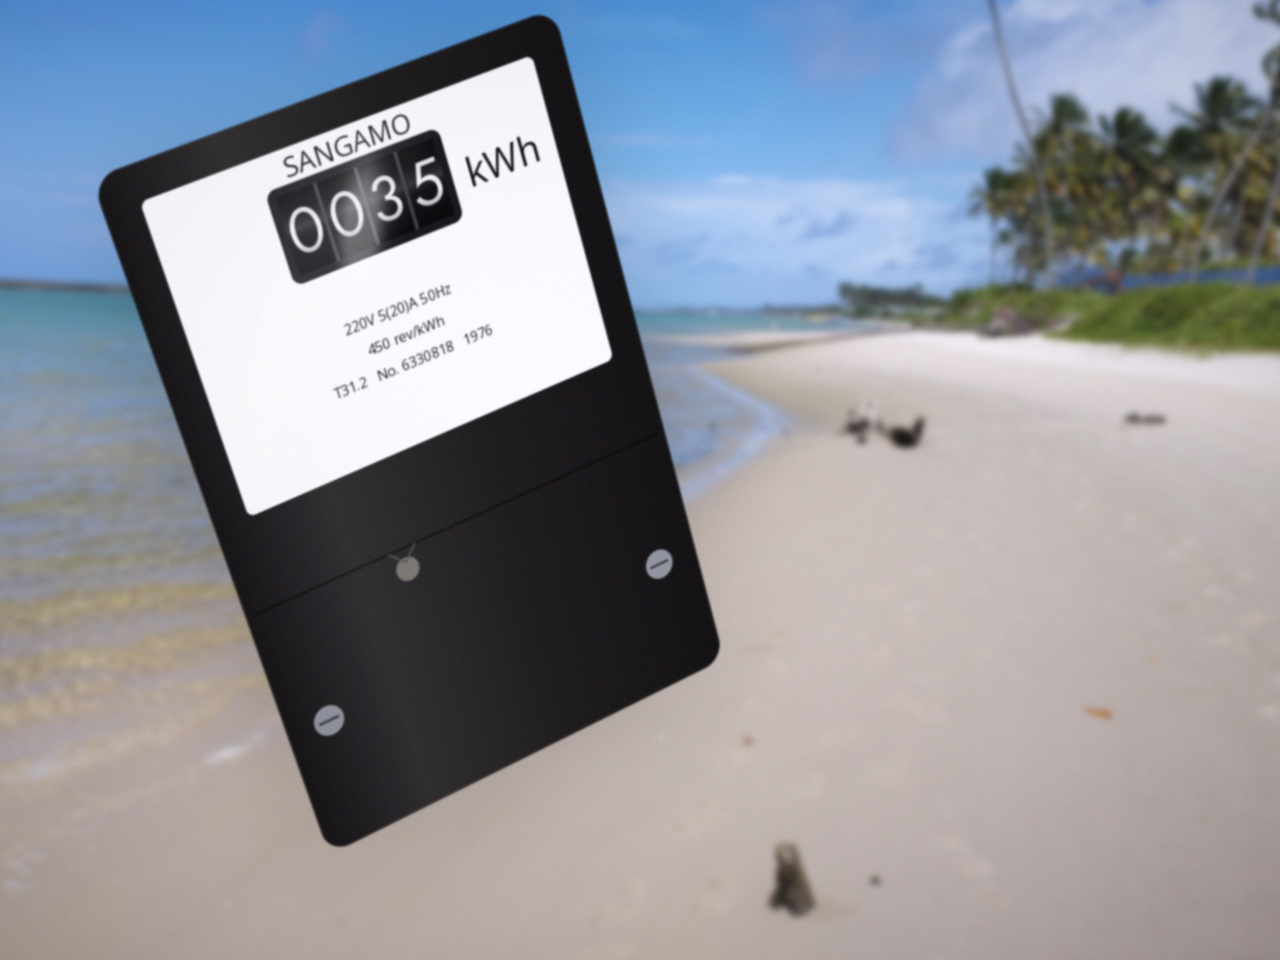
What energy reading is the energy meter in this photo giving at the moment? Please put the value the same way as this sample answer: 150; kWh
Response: 35; kWh
